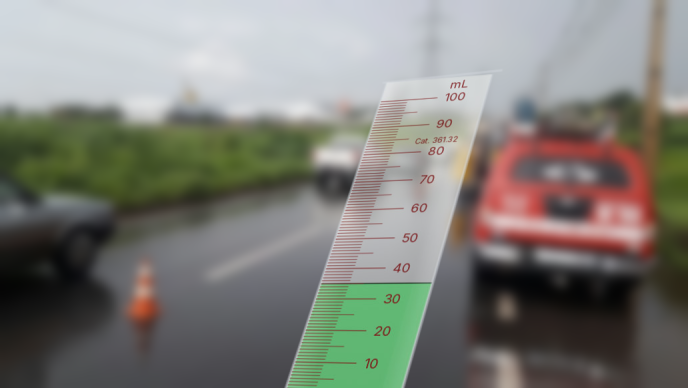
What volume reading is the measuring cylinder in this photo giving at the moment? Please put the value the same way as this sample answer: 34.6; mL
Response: 35; mL
